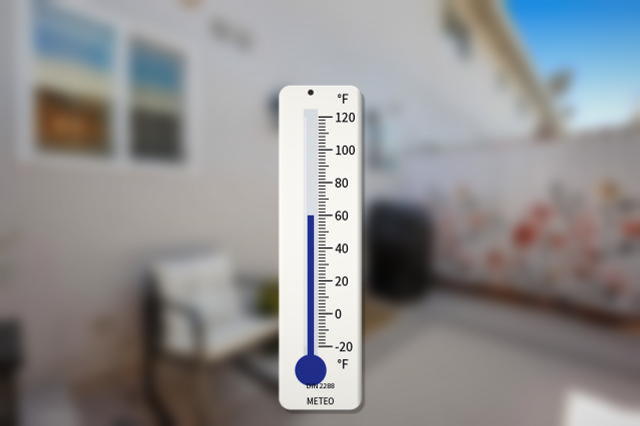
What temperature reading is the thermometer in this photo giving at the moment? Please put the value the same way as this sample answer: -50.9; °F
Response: 60; °F
